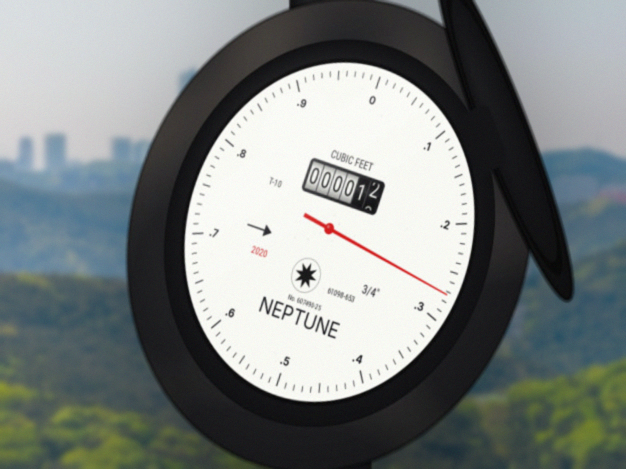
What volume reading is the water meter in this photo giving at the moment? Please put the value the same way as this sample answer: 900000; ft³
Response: 12.27; ft³
